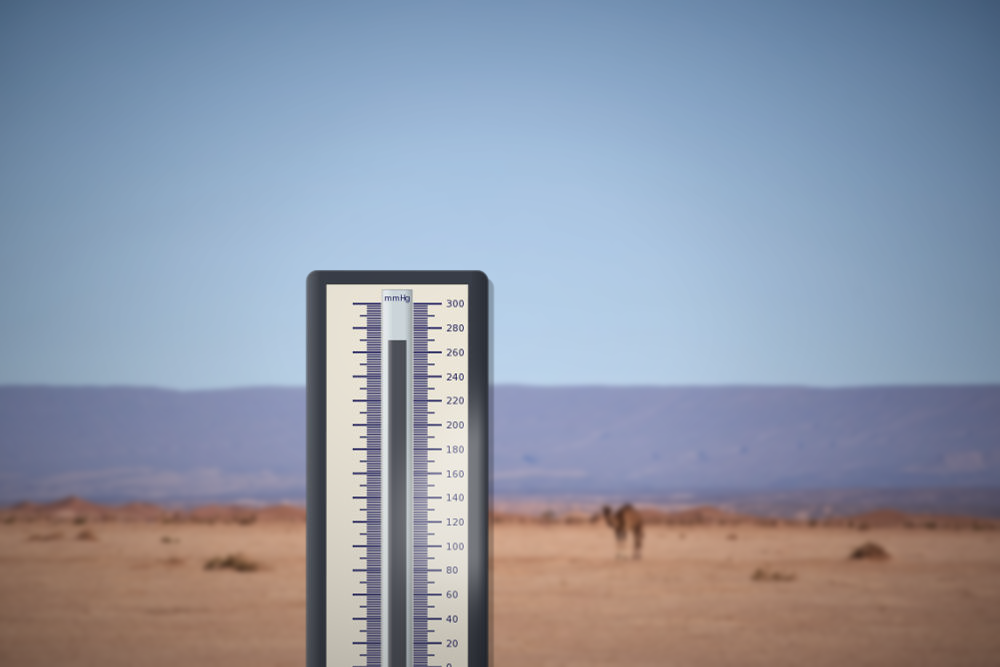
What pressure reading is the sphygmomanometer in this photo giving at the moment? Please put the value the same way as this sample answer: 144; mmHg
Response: 270; mmHg
